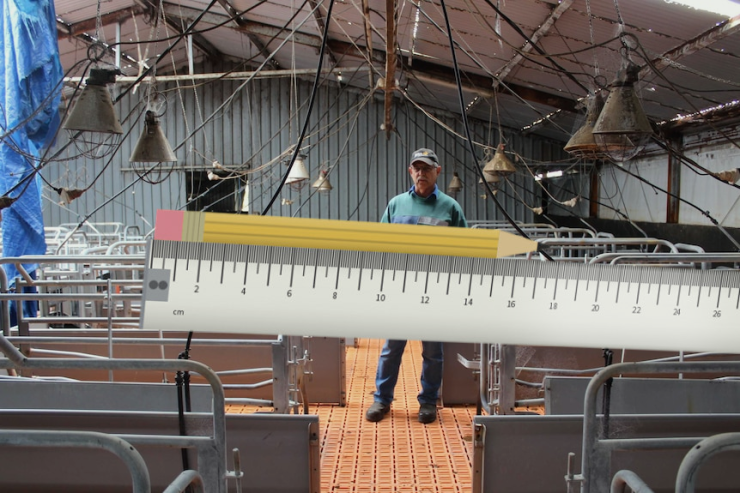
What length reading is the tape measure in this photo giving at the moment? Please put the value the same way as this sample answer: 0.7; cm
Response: 17.5; cm
